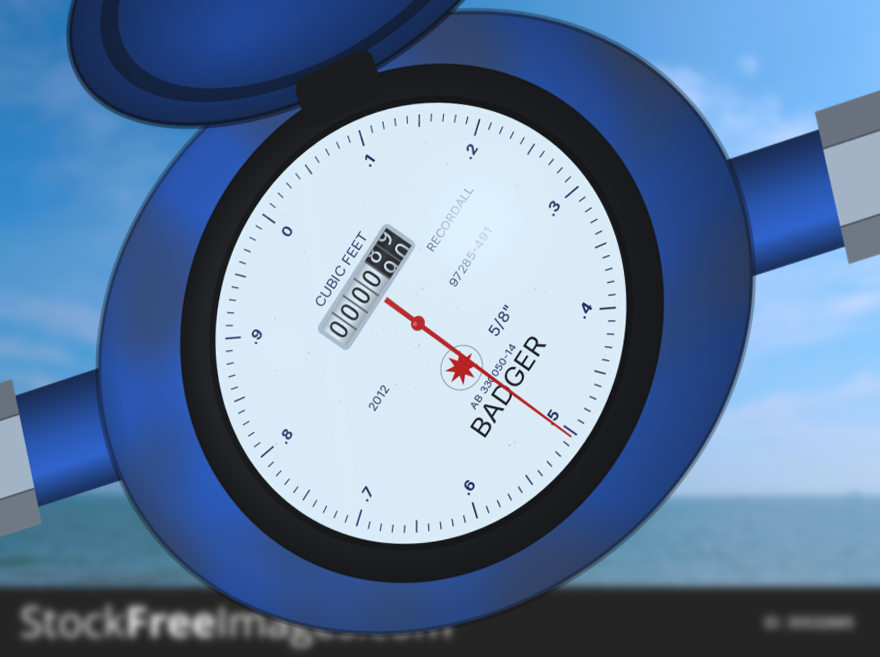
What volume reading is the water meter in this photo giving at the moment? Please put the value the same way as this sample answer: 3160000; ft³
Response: 89.50; ft³
